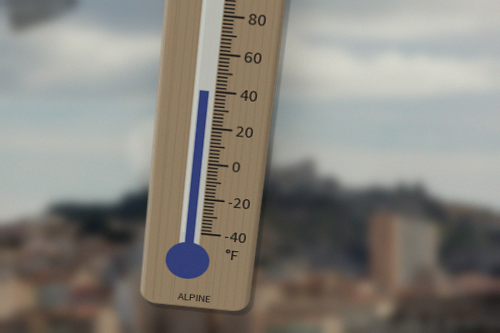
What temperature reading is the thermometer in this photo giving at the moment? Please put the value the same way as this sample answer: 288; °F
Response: 40; °F
